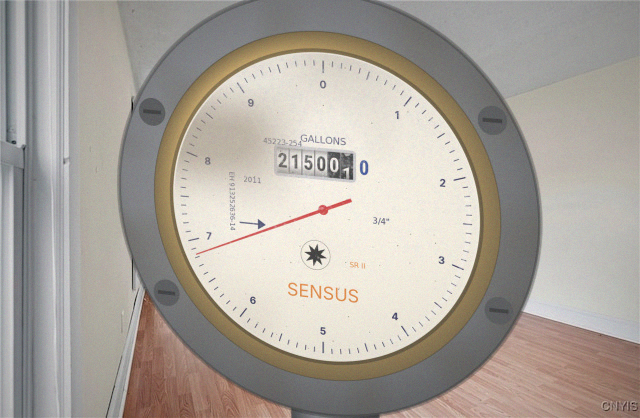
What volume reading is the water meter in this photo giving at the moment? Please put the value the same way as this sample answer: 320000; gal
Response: 2150006.8; gal
